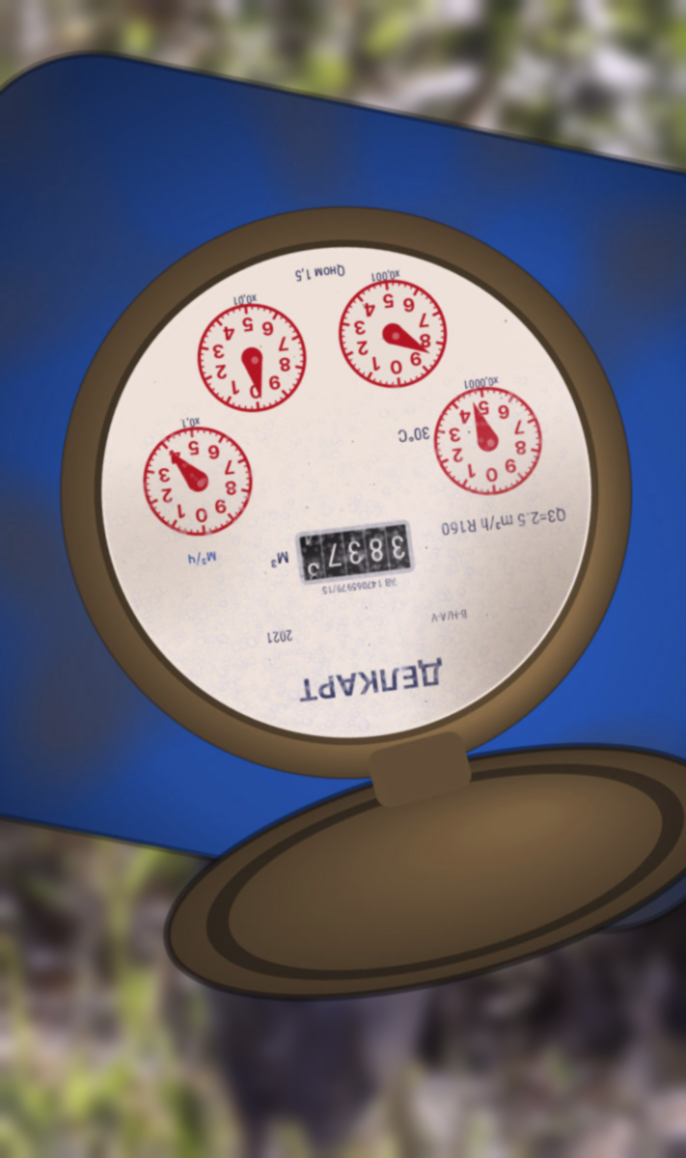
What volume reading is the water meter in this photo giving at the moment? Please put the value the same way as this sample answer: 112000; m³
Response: 38373.3984; m³
